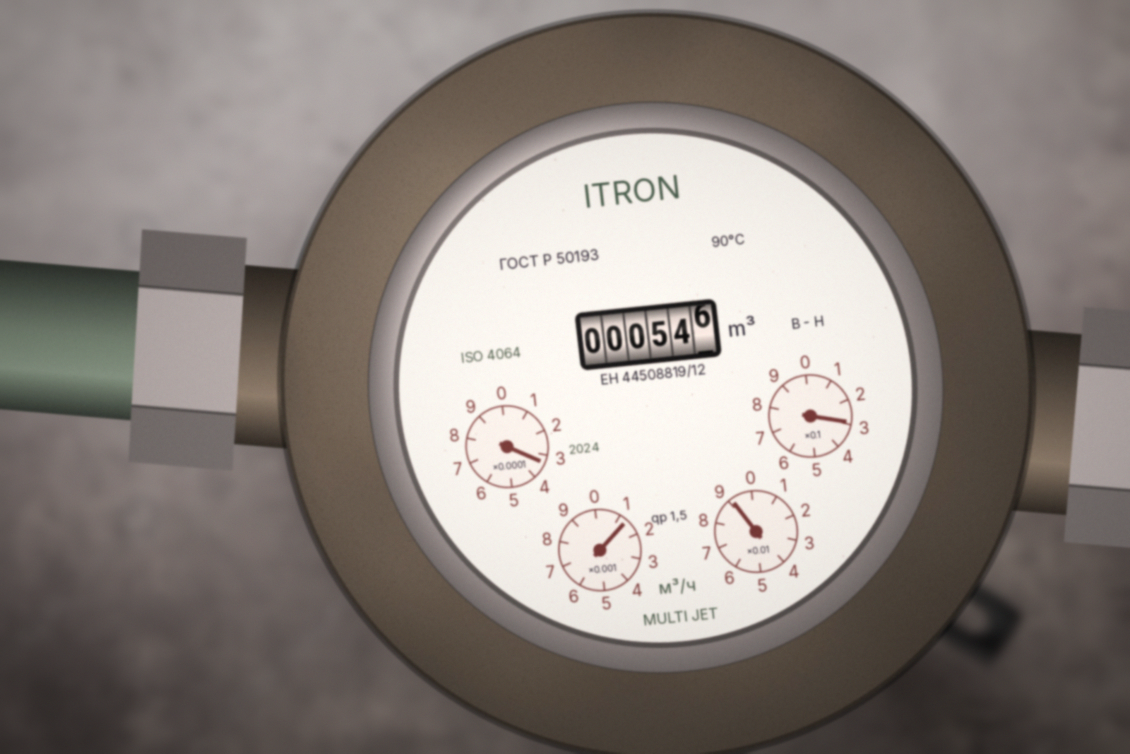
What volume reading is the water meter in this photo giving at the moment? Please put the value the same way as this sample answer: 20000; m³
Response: 546.2913; m³
